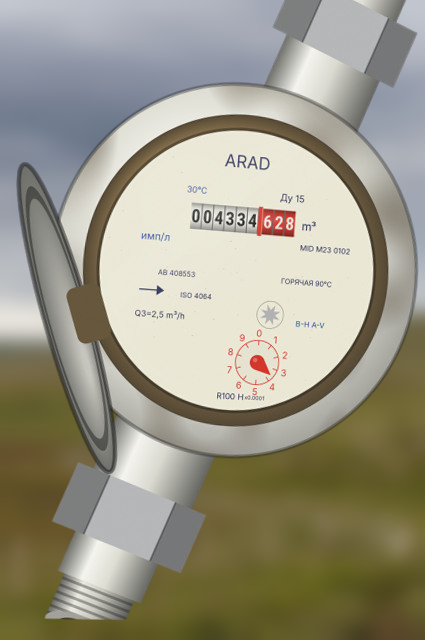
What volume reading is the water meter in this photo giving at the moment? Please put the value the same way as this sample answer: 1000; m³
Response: 4334.6283; m³
